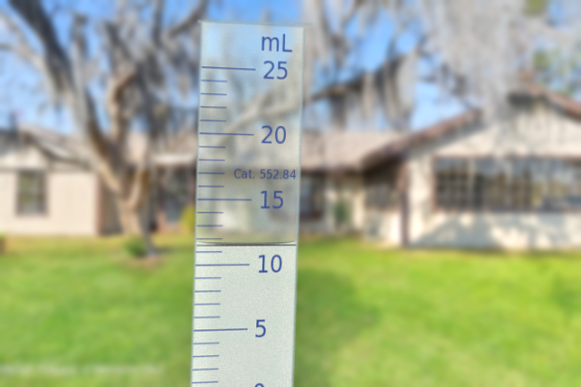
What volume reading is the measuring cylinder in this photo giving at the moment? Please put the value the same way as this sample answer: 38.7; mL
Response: 11.5; mL
